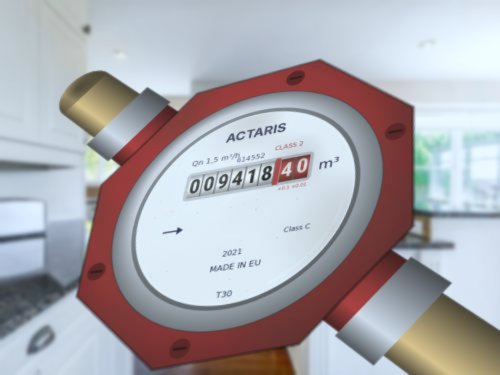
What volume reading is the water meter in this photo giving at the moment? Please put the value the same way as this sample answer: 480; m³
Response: 9418.40; m³
